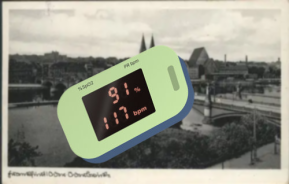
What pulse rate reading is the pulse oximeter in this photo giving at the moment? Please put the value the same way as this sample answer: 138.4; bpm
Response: 117; bpm
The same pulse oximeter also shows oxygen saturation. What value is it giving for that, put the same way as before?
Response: 91; %
